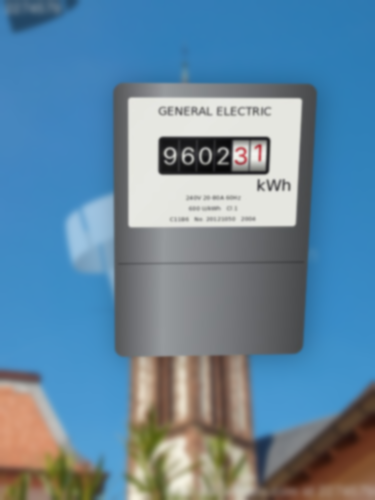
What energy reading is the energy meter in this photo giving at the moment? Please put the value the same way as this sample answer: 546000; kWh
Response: 9602.31; kWh
